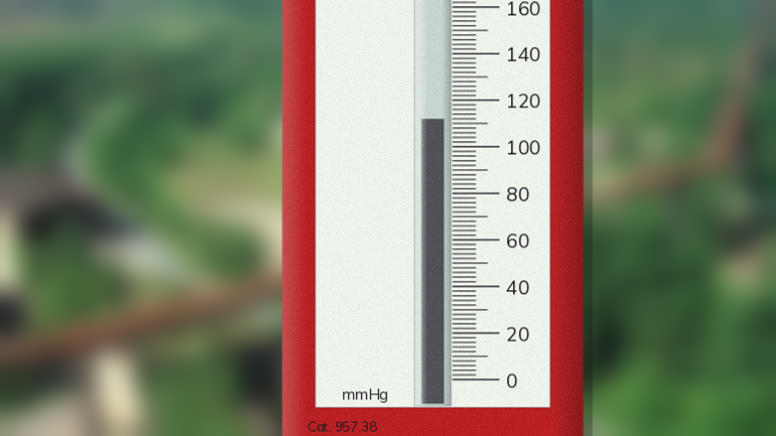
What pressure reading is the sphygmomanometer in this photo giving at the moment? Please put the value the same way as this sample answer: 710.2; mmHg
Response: 112; mmHg
